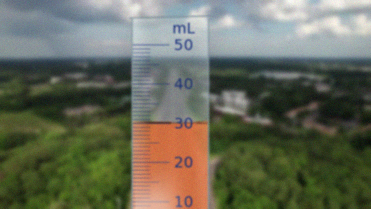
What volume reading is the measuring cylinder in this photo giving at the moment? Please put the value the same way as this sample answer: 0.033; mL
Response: 30; mL
